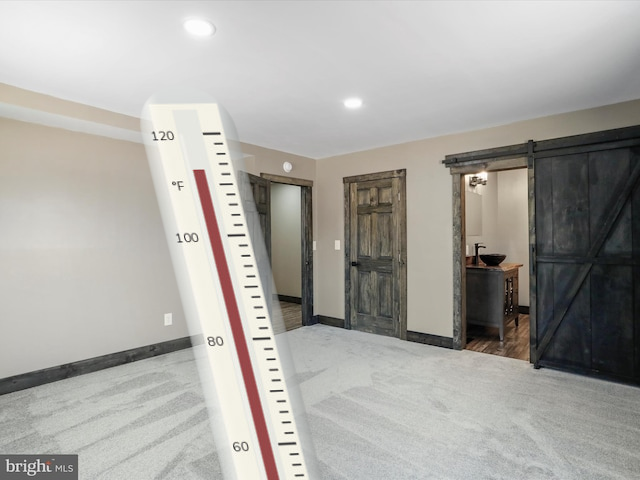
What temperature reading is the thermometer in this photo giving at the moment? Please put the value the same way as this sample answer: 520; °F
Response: 113; °F
